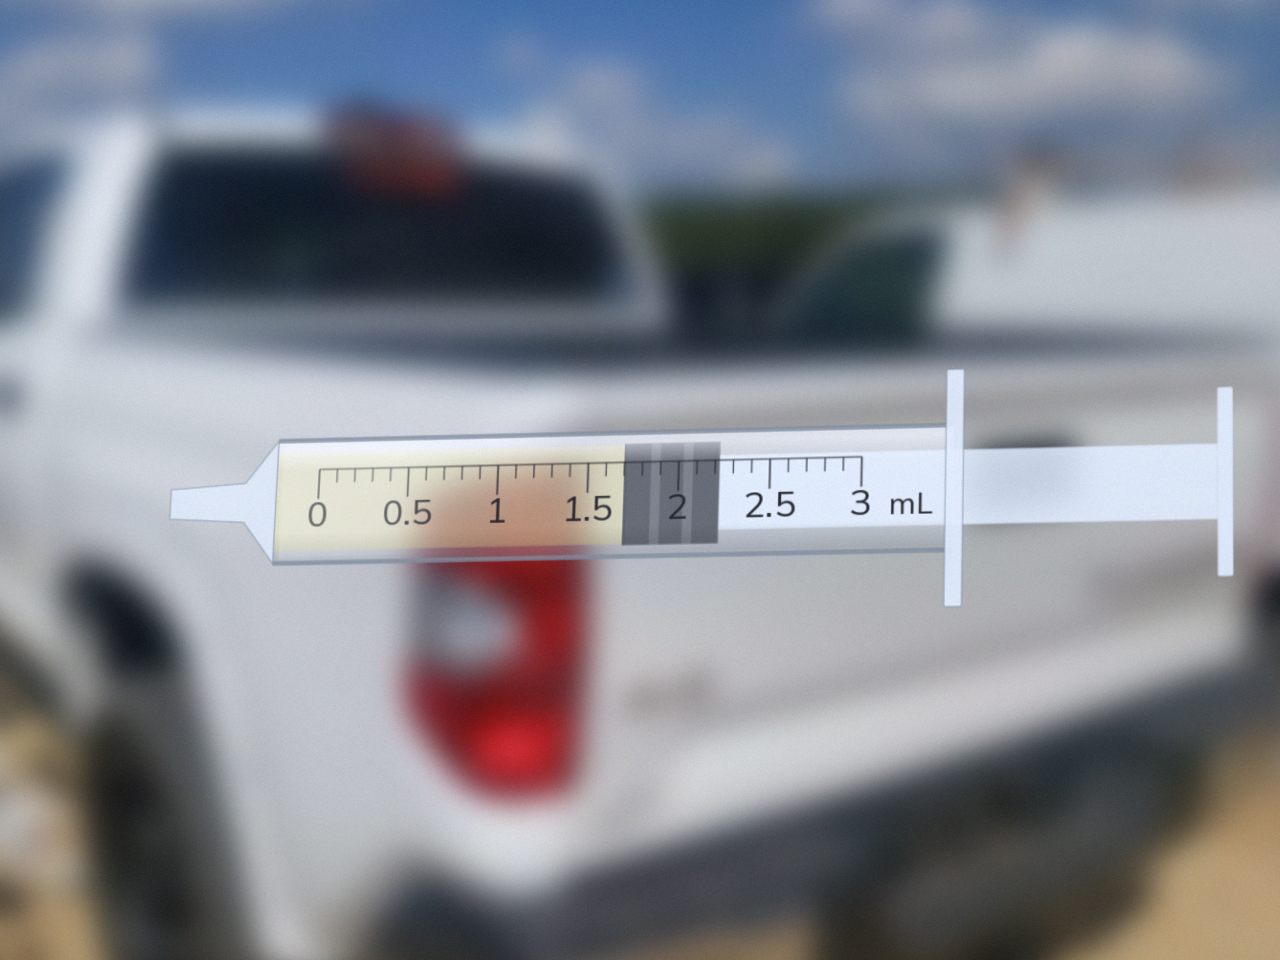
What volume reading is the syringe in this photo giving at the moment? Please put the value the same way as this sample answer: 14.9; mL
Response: 1.7; mL
